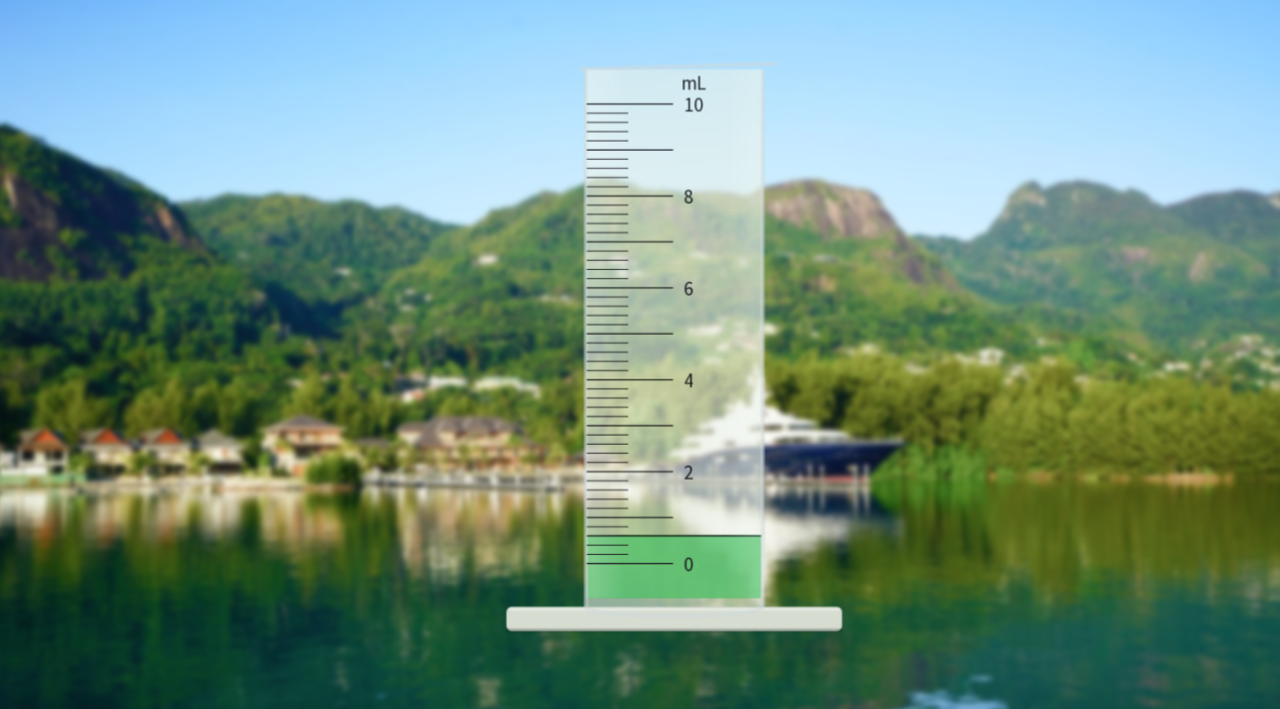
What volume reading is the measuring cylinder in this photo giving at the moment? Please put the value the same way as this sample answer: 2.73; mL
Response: 0.6; mL
